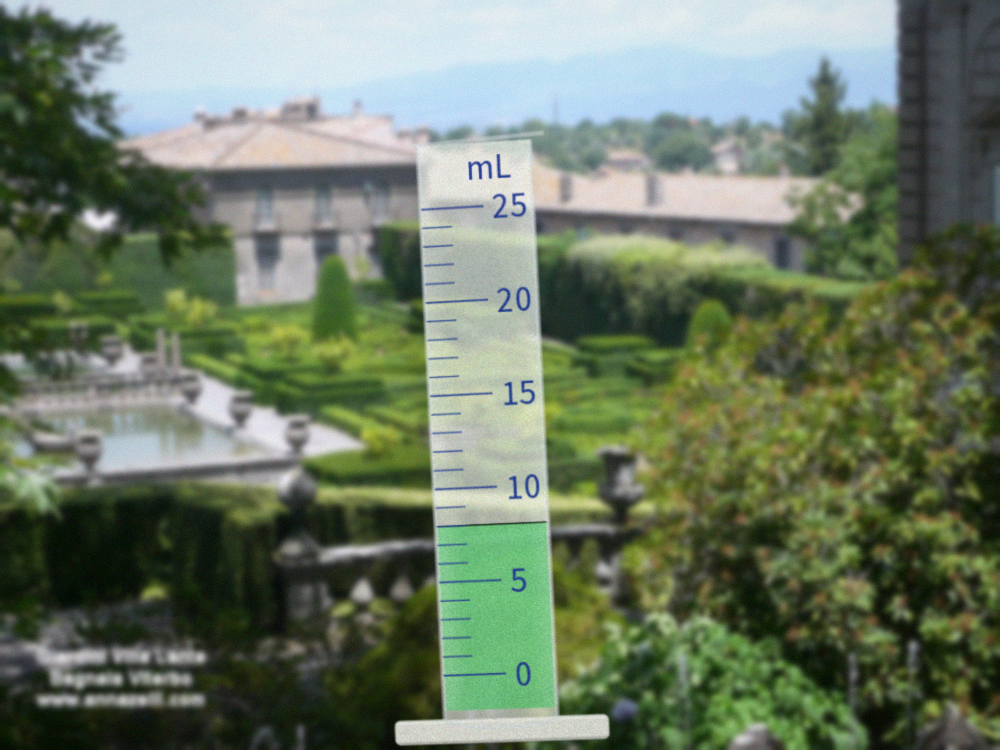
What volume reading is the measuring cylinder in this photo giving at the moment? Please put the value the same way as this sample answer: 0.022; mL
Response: 8; mL
